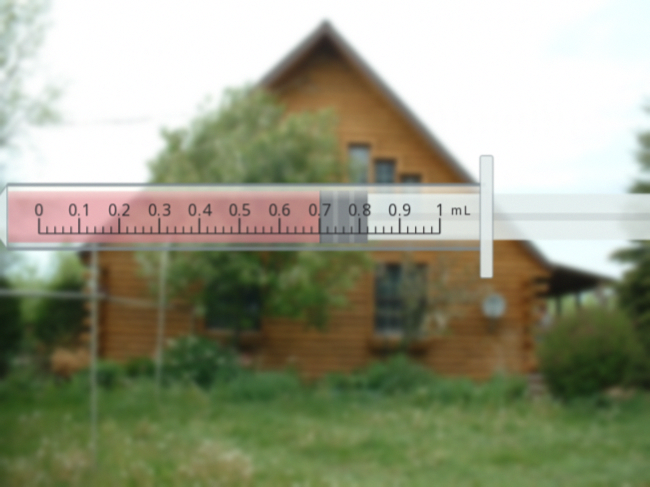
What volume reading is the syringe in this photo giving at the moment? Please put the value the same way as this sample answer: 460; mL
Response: 0.7; mL
